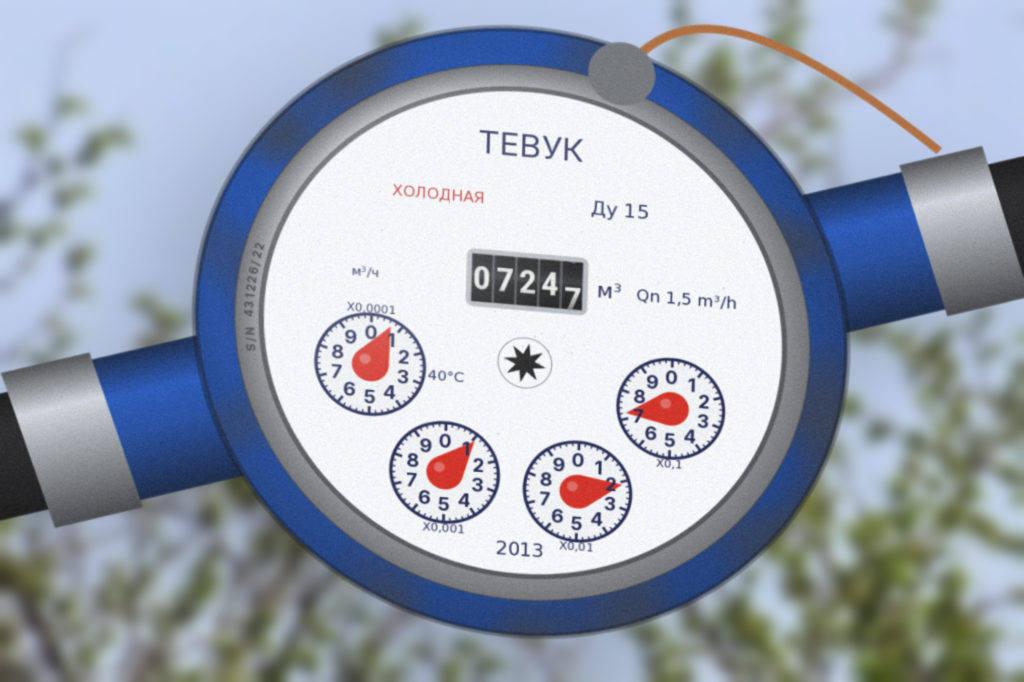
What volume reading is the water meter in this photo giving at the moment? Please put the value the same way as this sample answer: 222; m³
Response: 7246.7210; m³
